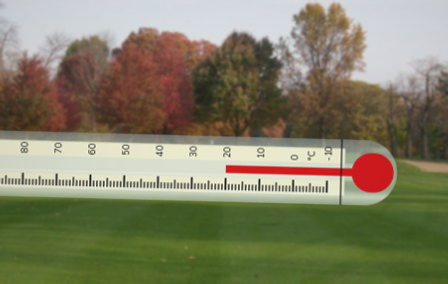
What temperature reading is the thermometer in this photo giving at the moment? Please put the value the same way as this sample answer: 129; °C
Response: 20; °C
